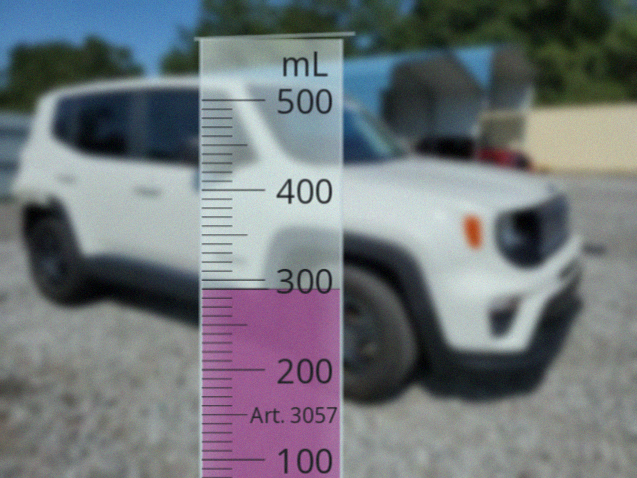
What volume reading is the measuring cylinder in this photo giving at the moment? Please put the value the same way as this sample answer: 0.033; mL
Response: 290; mL
